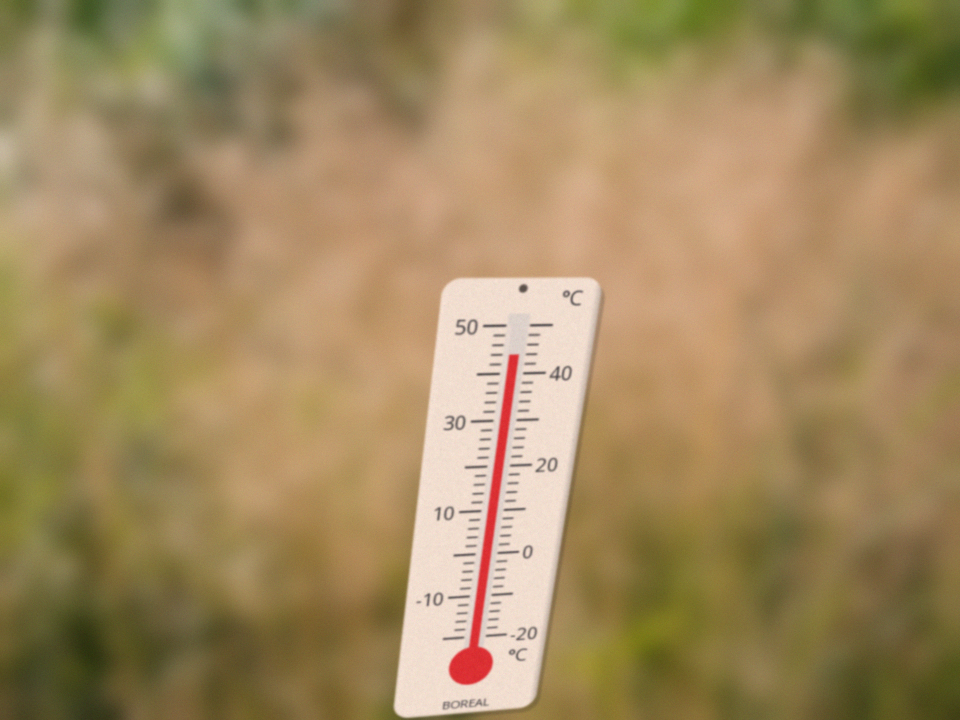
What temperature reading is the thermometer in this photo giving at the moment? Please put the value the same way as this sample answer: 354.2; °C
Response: 44; °C
